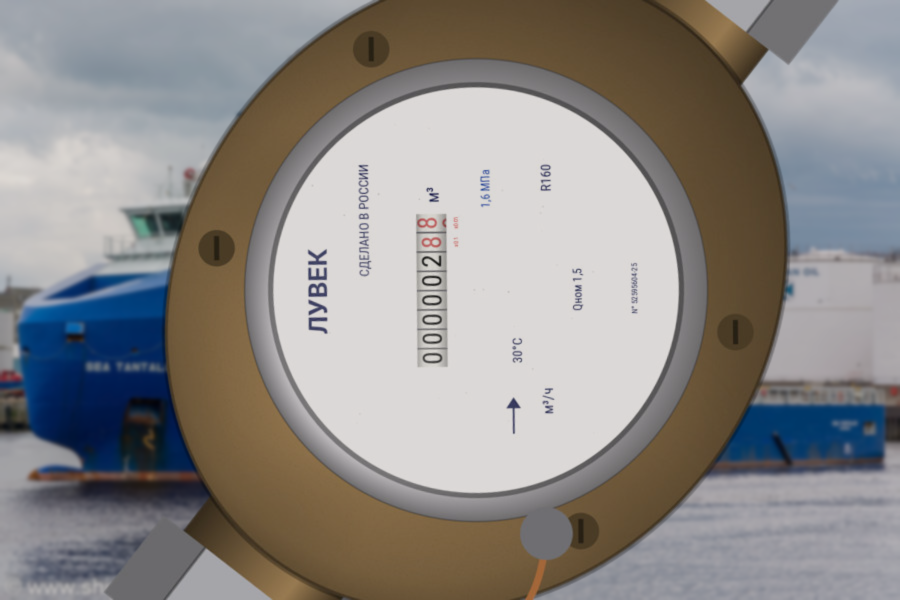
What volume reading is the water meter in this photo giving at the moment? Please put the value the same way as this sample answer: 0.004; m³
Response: 2.88; m³
